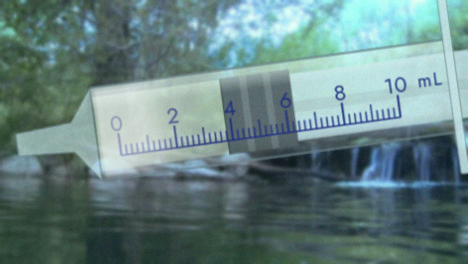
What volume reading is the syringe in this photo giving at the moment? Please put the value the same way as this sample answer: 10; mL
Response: 3.8; mL
